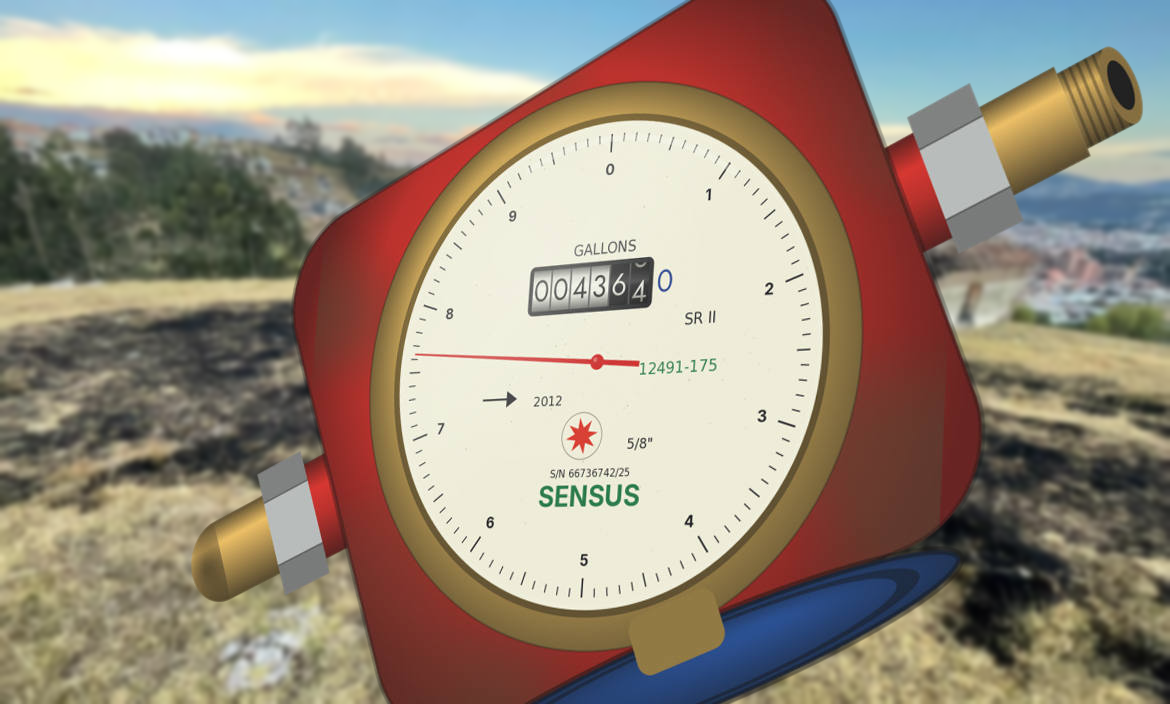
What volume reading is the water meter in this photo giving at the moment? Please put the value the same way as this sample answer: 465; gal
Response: 43637.6; gal
